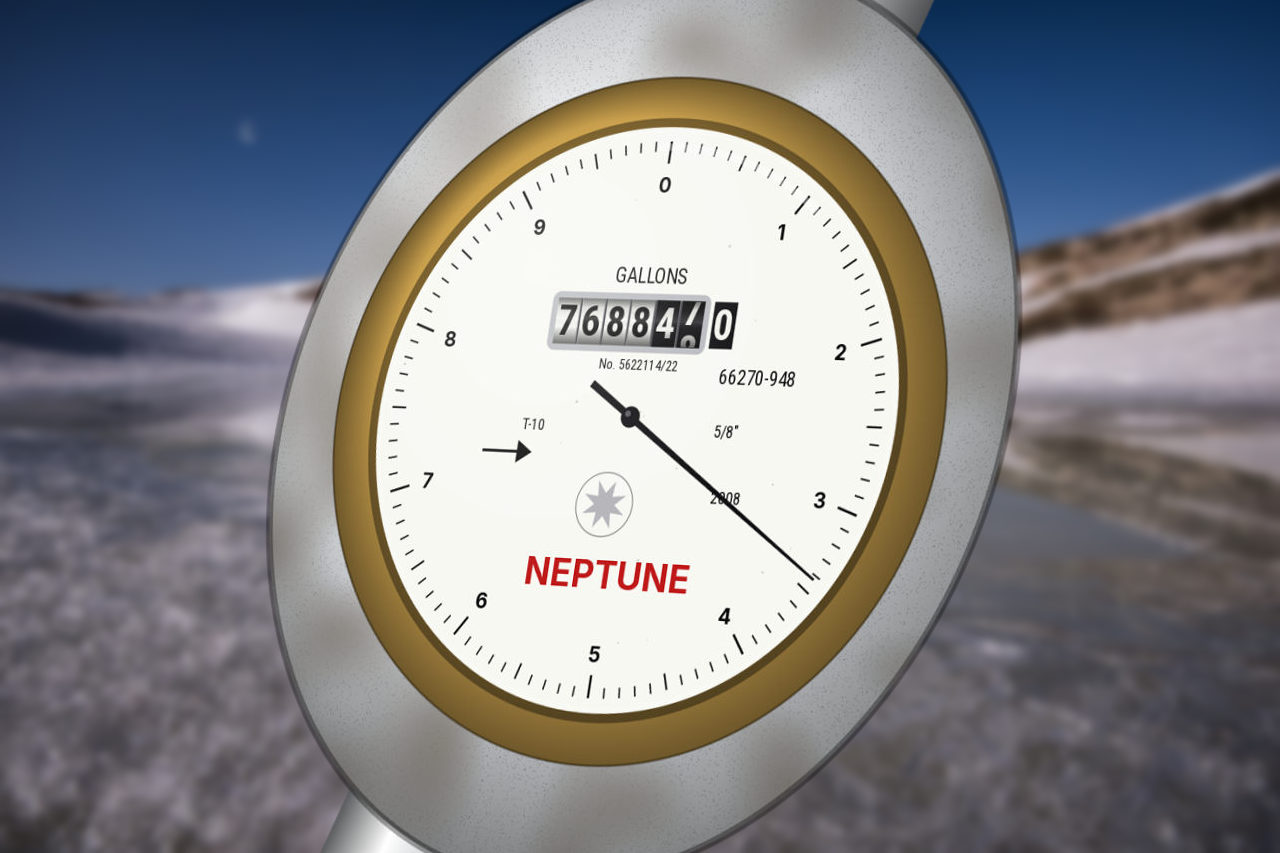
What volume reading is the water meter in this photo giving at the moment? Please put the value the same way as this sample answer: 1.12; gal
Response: 7688473.4; gal
